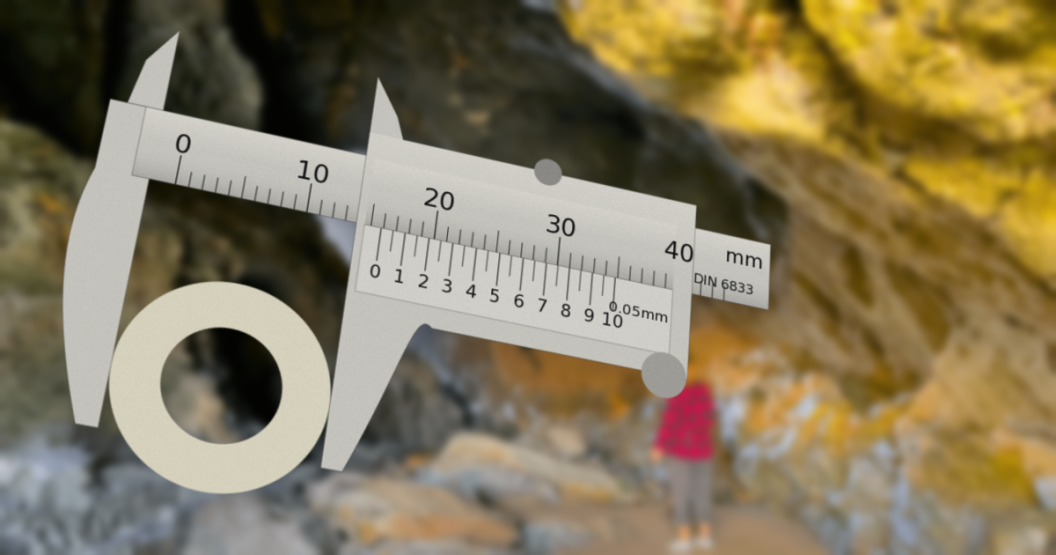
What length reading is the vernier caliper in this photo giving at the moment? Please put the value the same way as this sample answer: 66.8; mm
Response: 15.8; mm
